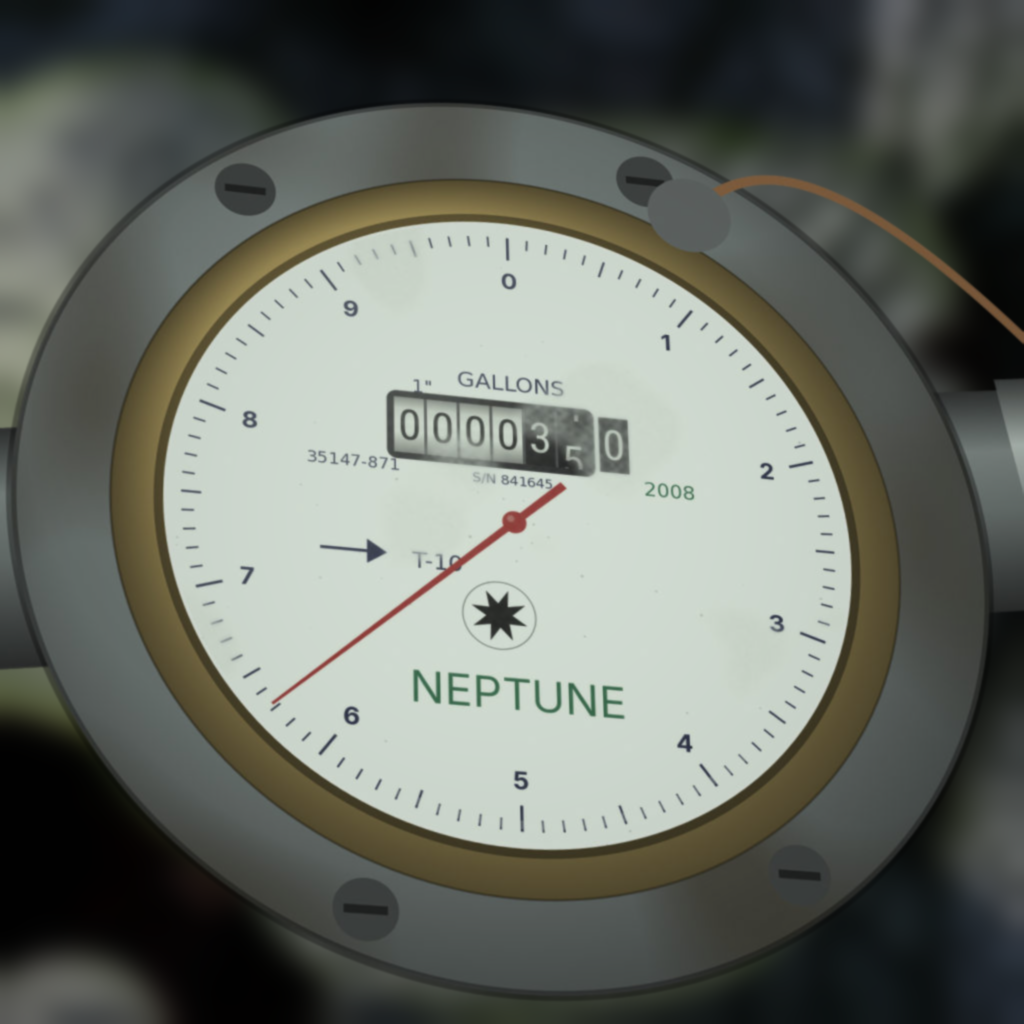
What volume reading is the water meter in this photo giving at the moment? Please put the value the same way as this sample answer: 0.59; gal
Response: 346.3; gal
